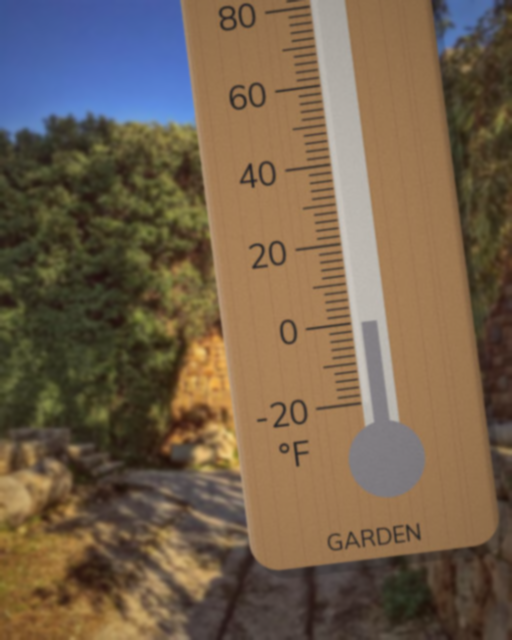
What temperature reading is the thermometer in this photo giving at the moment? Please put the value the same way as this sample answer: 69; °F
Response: 0; °F
